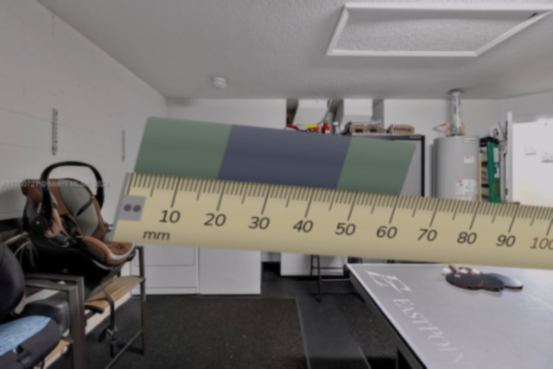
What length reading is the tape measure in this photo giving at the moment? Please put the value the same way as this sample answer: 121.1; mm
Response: 60; mm
